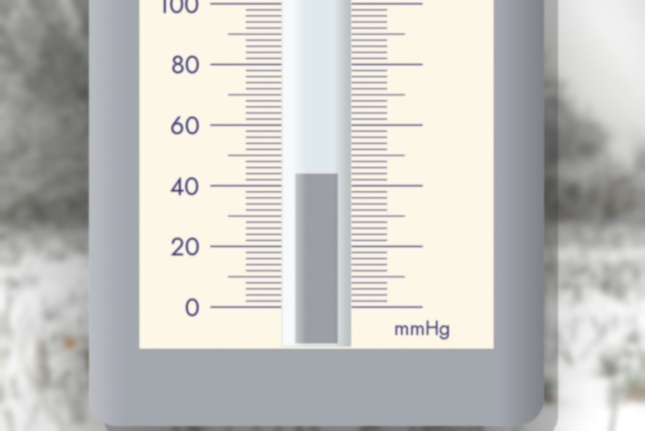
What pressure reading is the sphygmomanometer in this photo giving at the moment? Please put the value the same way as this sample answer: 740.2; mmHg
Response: 44; mmHg
